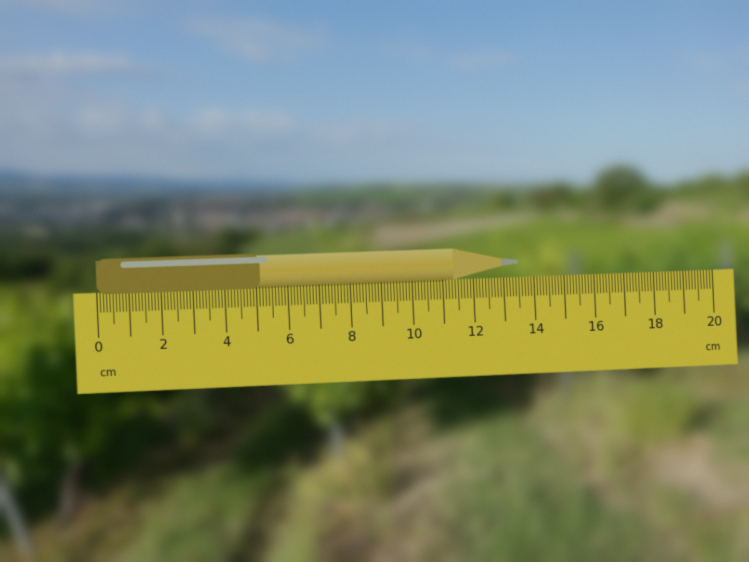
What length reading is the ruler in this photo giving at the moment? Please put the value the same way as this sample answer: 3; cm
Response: 13.5; cm
